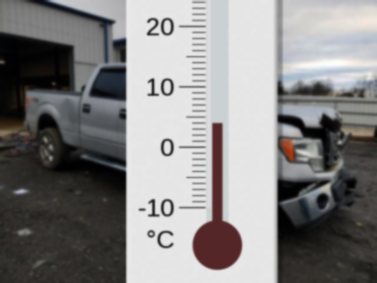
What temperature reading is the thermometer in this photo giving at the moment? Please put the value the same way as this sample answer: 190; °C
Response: 4; °C
